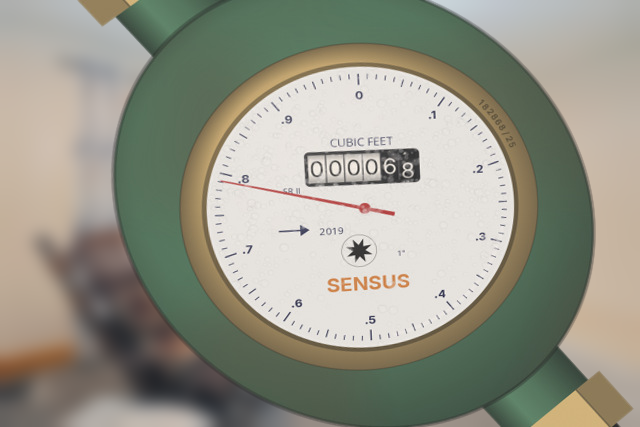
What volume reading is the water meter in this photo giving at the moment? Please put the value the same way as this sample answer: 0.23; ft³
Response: 67.79; ft³
